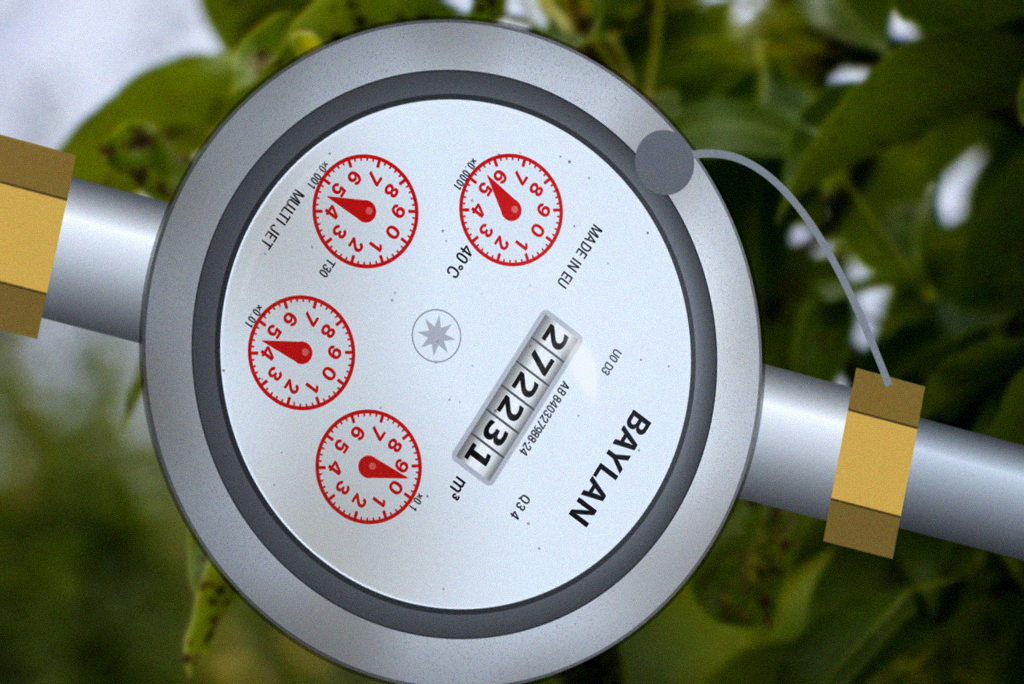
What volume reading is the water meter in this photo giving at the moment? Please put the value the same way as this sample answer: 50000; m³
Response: 272230.9445; m³
